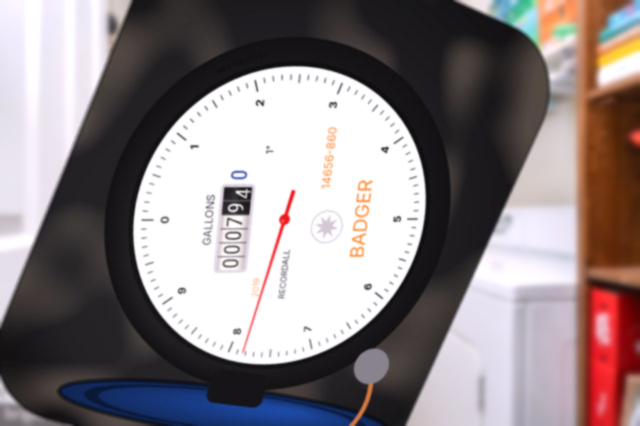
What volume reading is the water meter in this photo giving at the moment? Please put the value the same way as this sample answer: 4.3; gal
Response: 7937.8; gal
